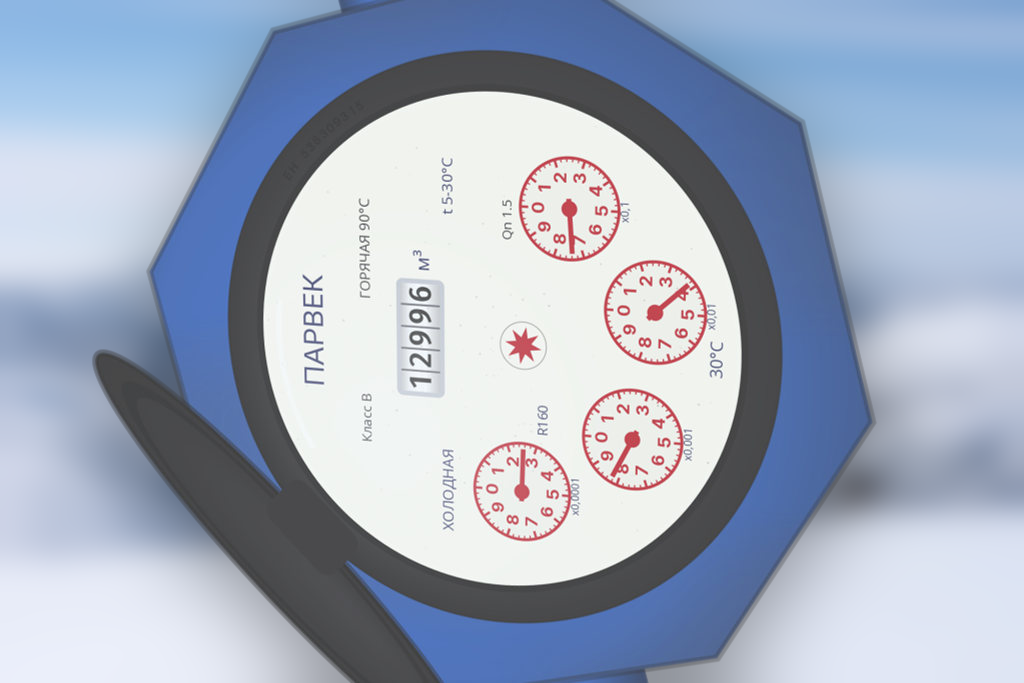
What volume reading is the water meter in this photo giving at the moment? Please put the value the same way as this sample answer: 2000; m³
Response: 12996.7382; m³
